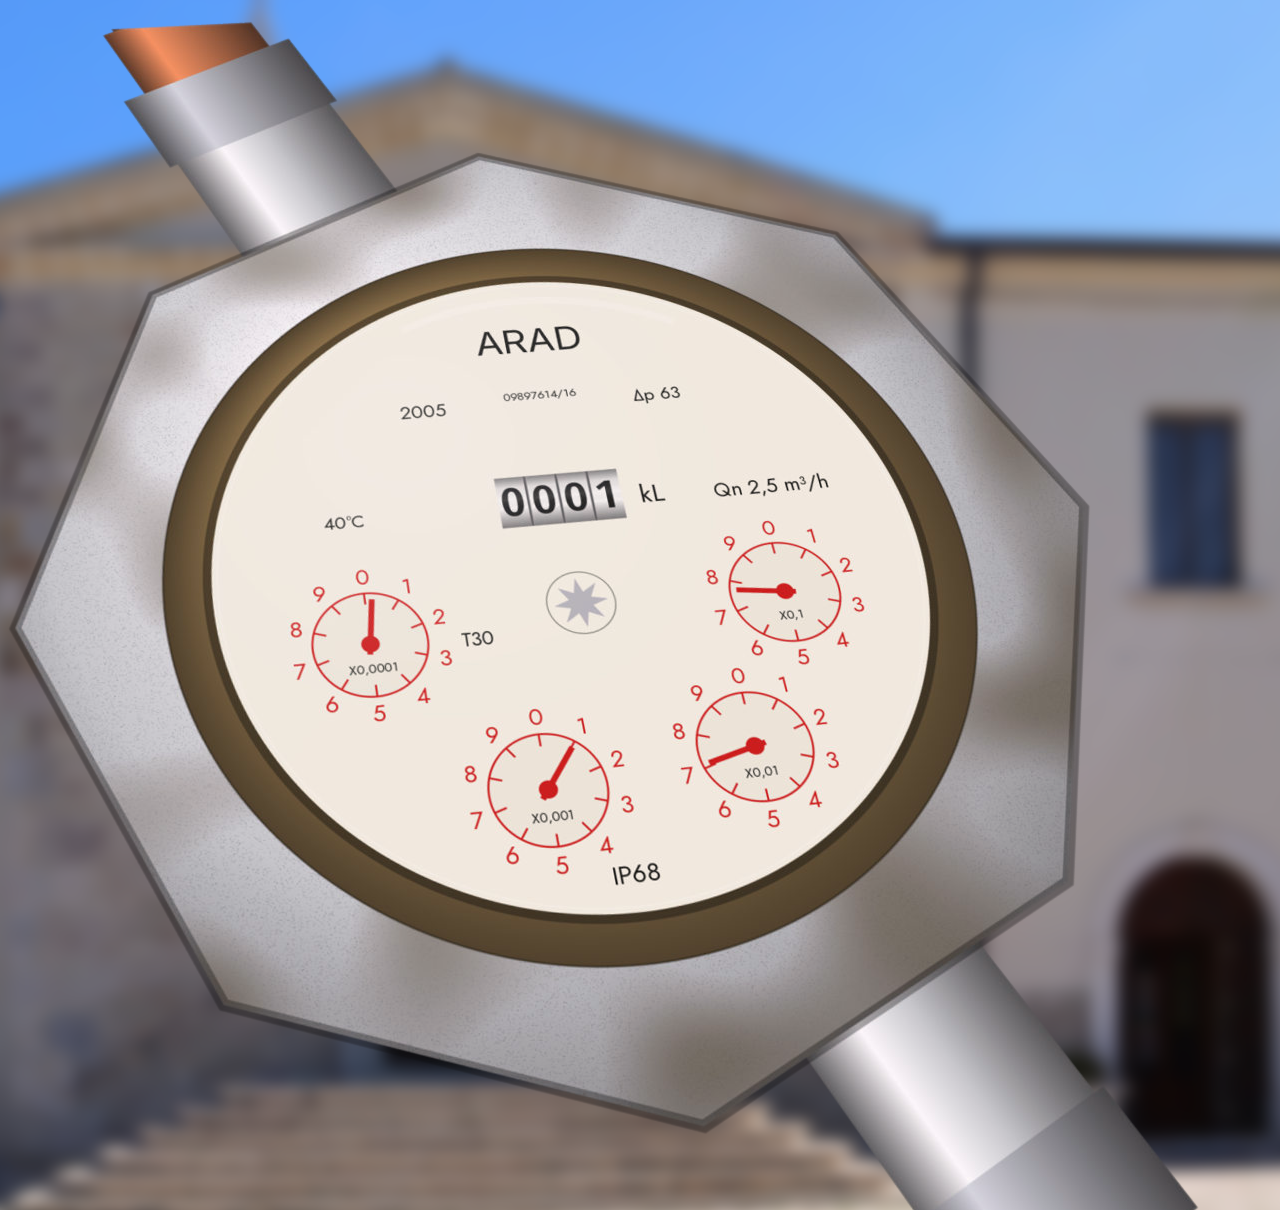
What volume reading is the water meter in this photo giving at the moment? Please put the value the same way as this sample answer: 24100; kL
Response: 1.7710; kL
